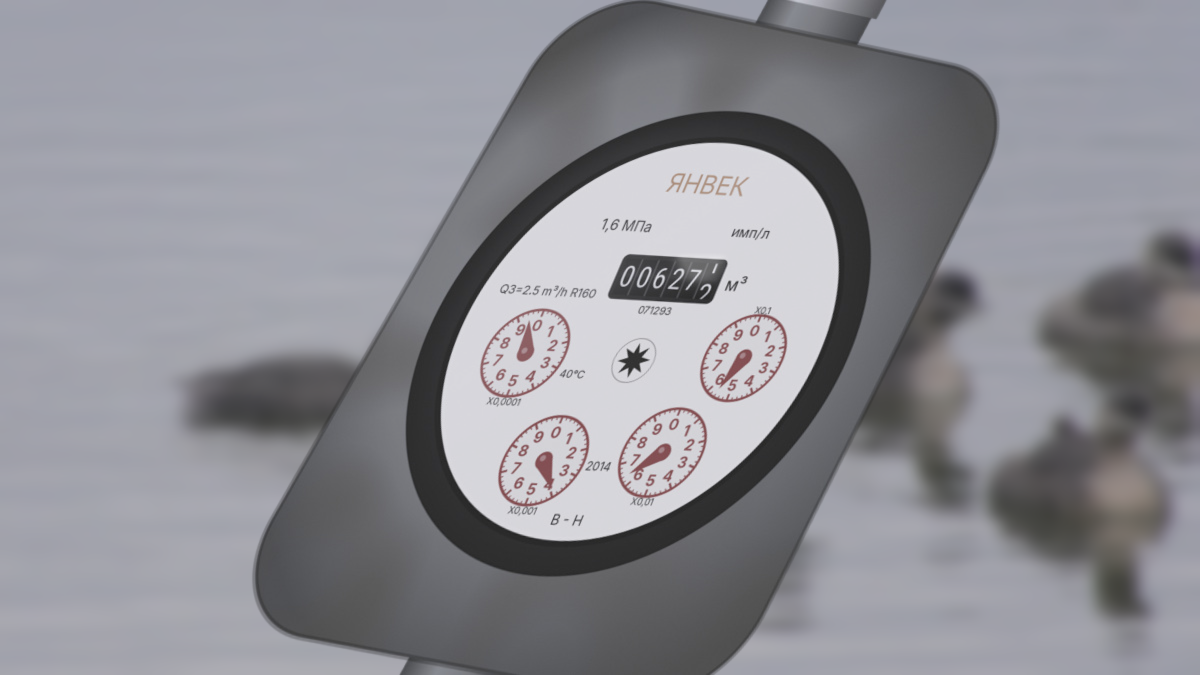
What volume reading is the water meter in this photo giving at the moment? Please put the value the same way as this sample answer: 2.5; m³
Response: 6271.5639; m³
